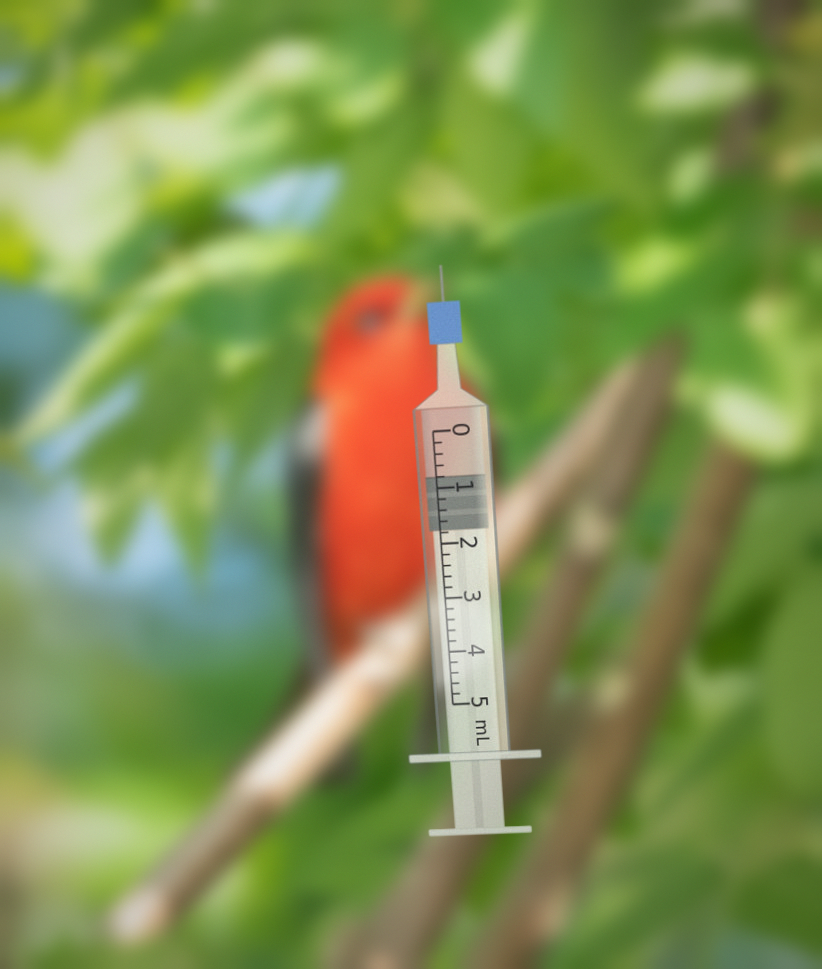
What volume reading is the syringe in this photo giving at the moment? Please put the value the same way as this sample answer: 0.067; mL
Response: 0.8; mL
